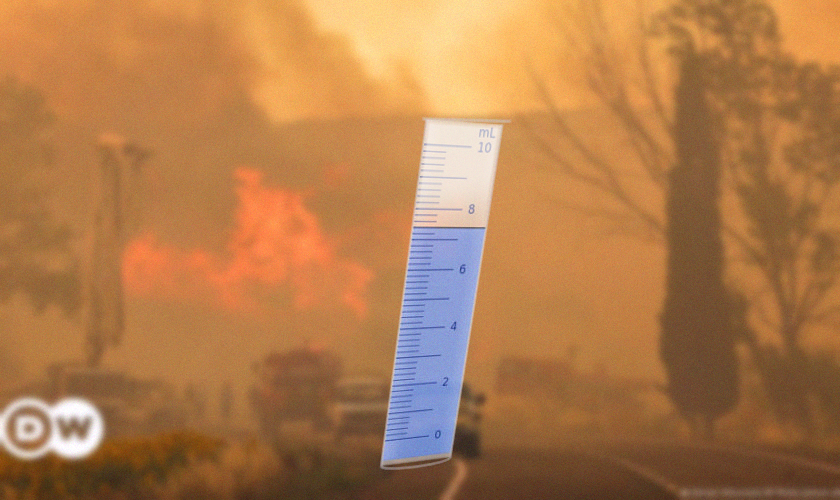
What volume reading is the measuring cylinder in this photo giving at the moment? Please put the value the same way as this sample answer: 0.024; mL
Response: 7.4; mL
